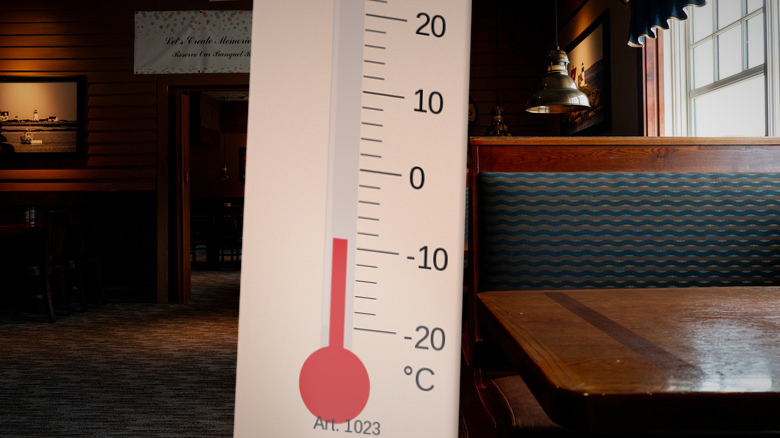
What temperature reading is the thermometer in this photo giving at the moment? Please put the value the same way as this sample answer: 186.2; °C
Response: -9; °C
